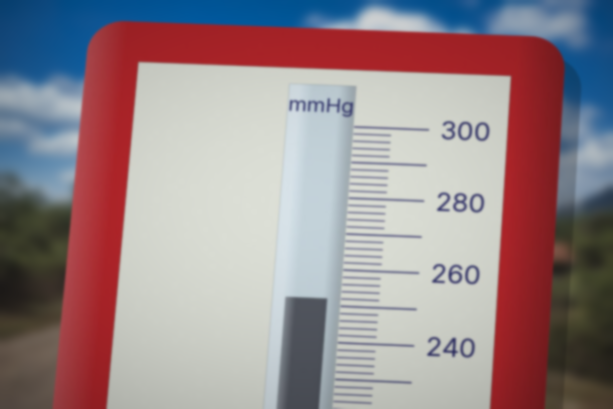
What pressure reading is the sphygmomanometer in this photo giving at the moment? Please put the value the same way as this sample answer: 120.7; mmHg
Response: 252; mmHg
